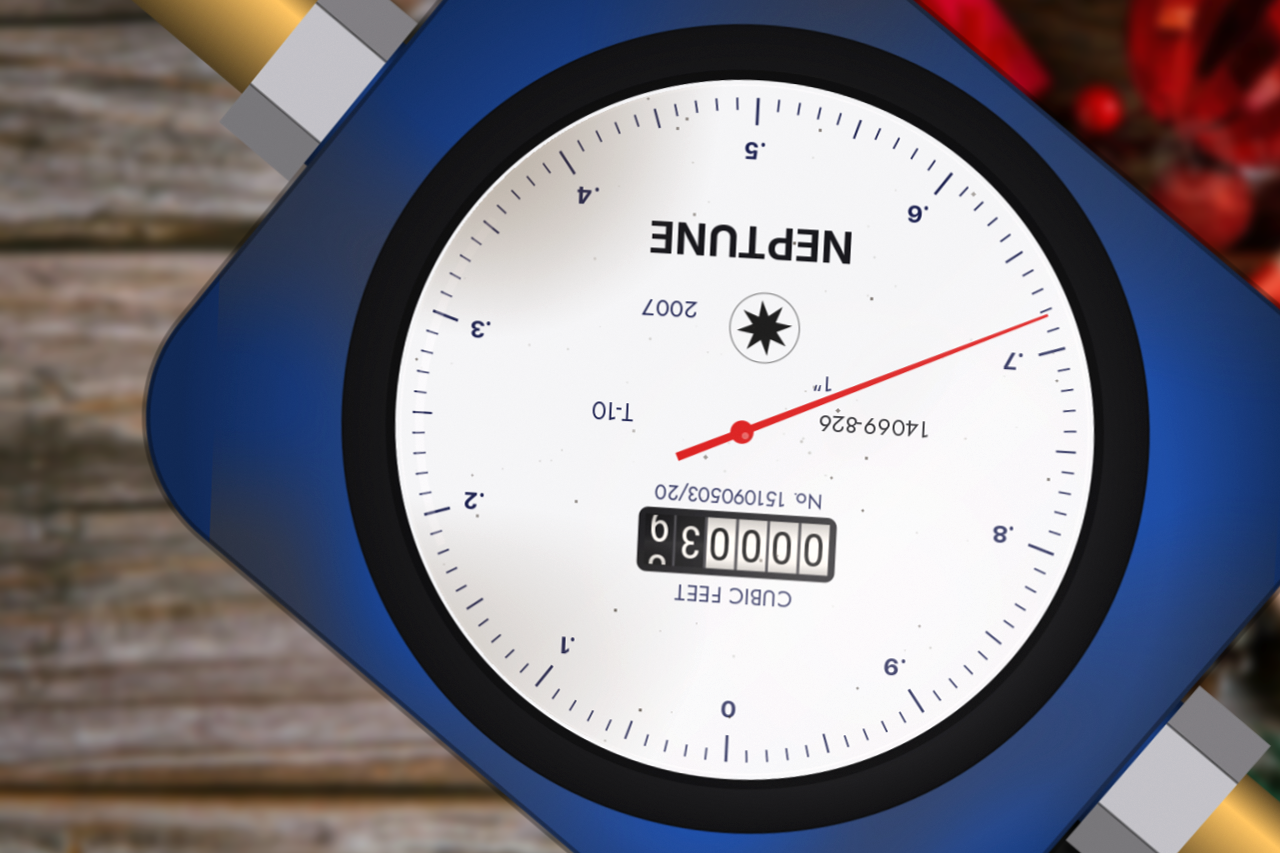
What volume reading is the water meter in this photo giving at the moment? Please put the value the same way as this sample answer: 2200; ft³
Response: 38.68; ft³
